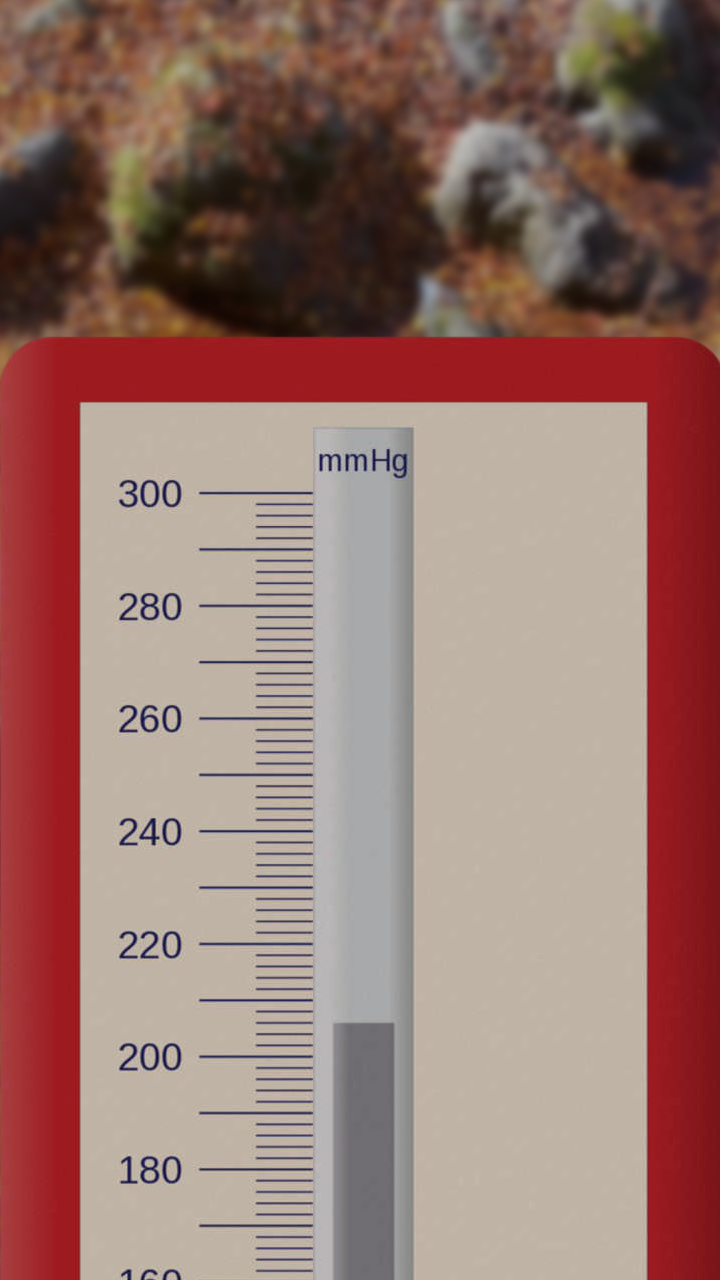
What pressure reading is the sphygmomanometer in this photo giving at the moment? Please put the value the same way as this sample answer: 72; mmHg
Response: 206; mmHg
